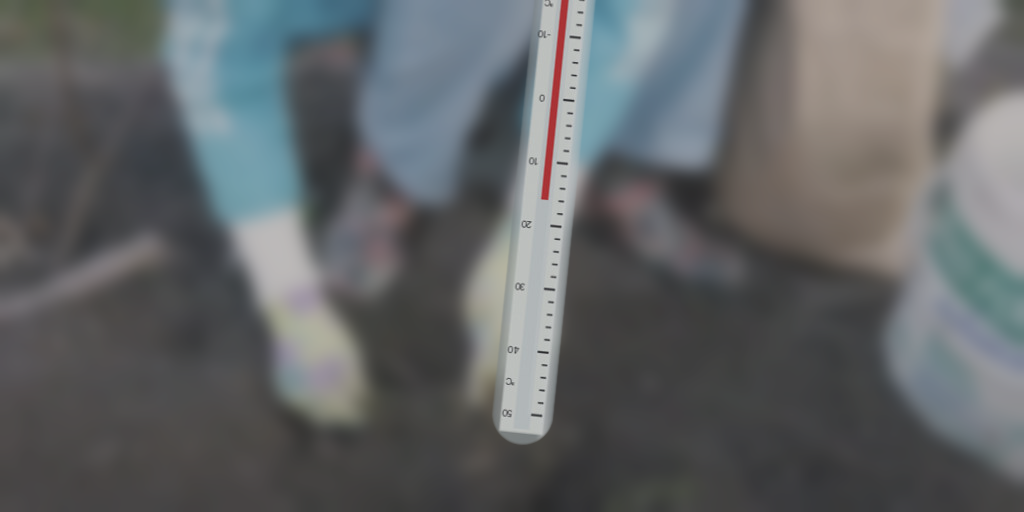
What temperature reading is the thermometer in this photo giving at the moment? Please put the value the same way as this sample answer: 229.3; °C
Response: 16; °C
